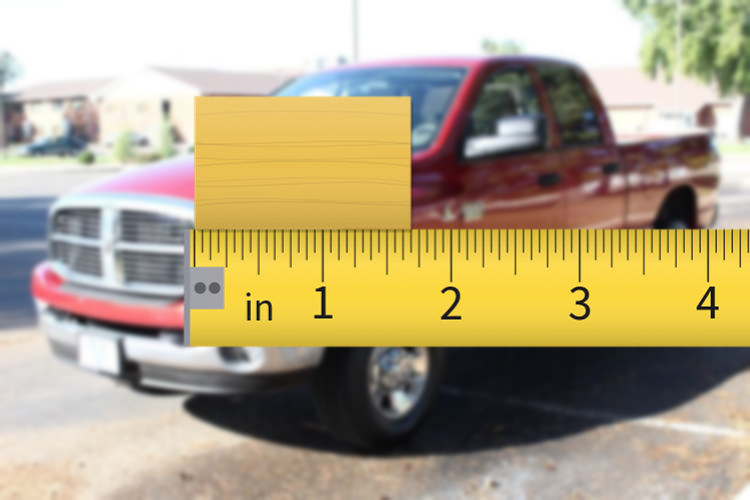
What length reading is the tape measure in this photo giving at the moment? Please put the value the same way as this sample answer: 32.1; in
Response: 1.6875; in
